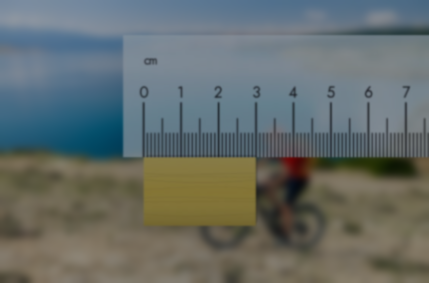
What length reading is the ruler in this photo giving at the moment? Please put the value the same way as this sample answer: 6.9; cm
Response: 3; cm
